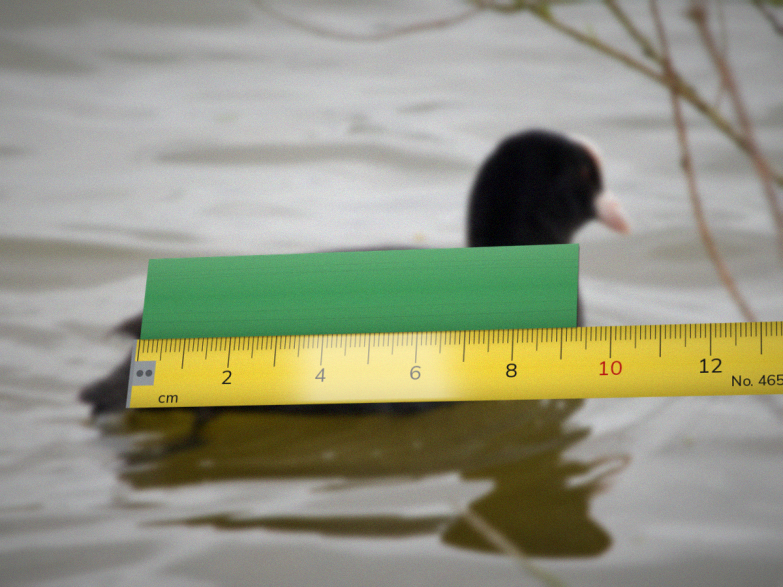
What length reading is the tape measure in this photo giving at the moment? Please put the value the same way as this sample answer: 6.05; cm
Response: 9.3; cm
